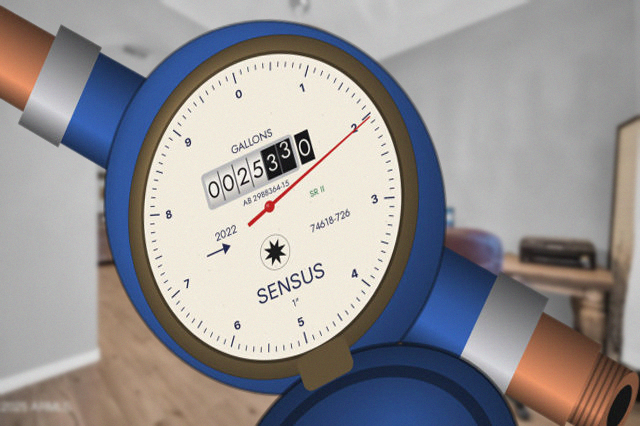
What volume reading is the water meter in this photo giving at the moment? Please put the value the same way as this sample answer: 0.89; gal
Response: 25332.0; gal
